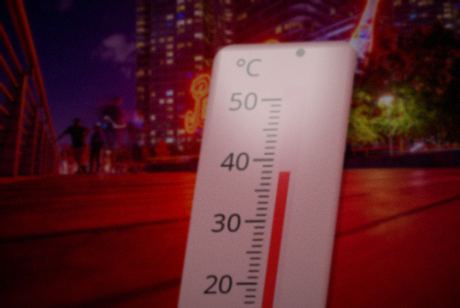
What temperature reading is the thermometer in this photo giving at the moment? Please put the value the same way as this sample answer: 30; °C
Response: 38; °C
